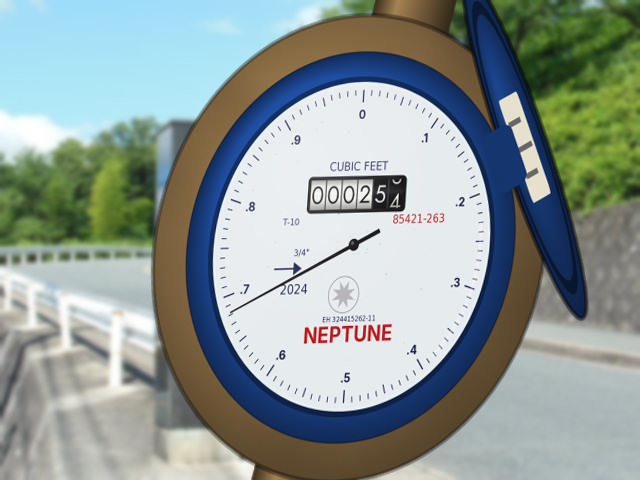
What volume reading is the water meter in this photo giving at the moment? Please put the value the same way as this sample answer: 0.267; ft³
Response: 253.68; ft³
